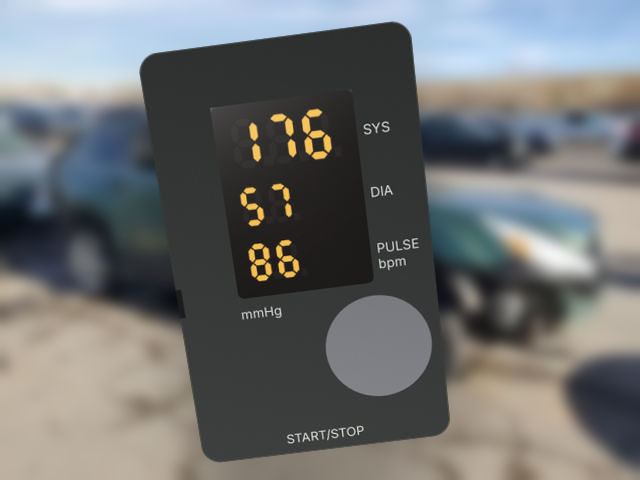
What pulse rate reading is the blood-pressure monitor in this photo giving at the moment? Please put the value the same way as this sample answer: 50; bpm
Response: 86; bpm
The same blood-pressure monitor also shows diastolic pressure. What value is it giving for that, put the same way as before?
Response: 57; mmHg
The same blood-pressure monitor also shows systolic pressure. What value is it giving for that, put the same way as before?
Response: 176; mmHg
